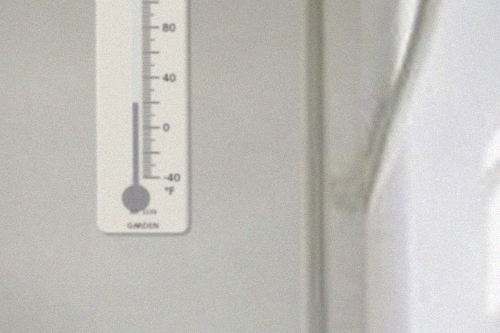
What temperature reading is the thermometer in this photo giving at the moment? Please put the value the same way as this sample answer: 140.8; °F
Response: 20; °F
